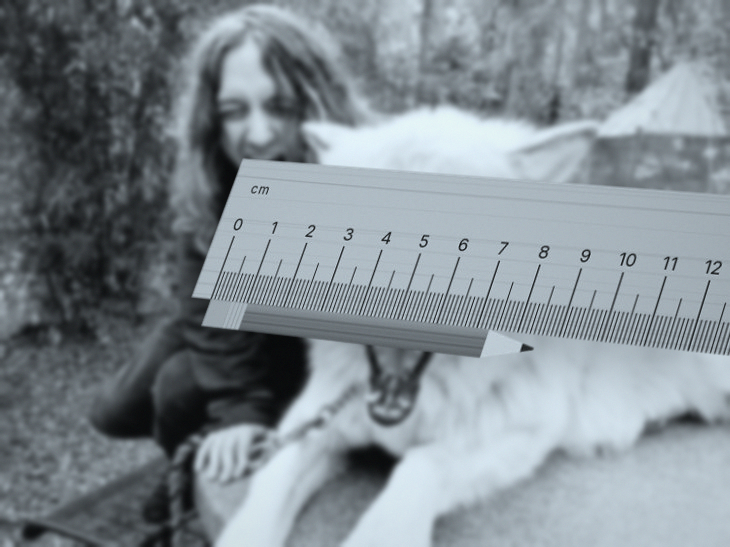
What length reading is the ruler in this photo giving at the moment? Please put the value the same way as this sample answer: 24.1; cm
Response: 8.5; cm
